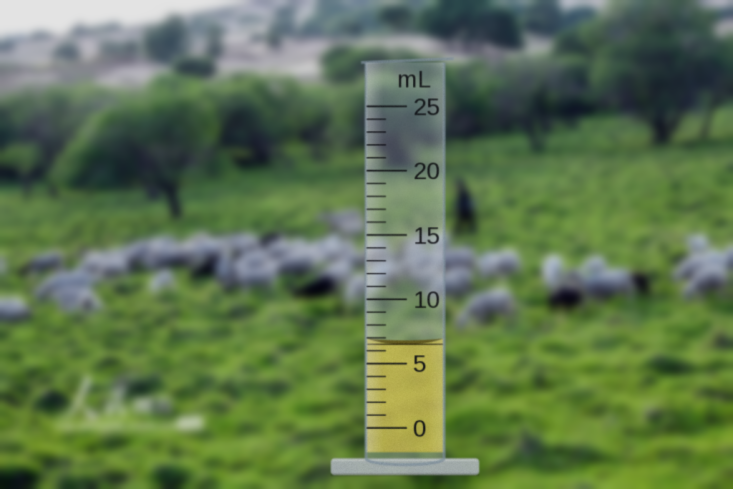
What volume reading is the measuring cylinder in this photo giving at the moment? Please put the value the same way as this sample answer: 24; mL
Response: 6.5; mL
